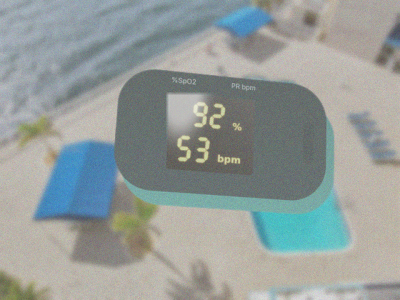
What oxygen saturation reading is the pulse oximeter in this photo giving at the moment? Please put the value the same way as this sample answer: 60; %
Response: 92; %
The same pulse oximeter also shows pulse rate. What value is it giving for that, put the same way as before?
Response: 53; bpm
